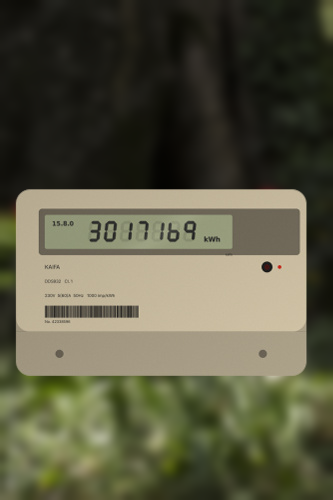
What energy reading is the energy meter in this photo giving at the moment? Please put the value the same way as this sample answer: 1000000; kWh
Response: 3017169; kWh
